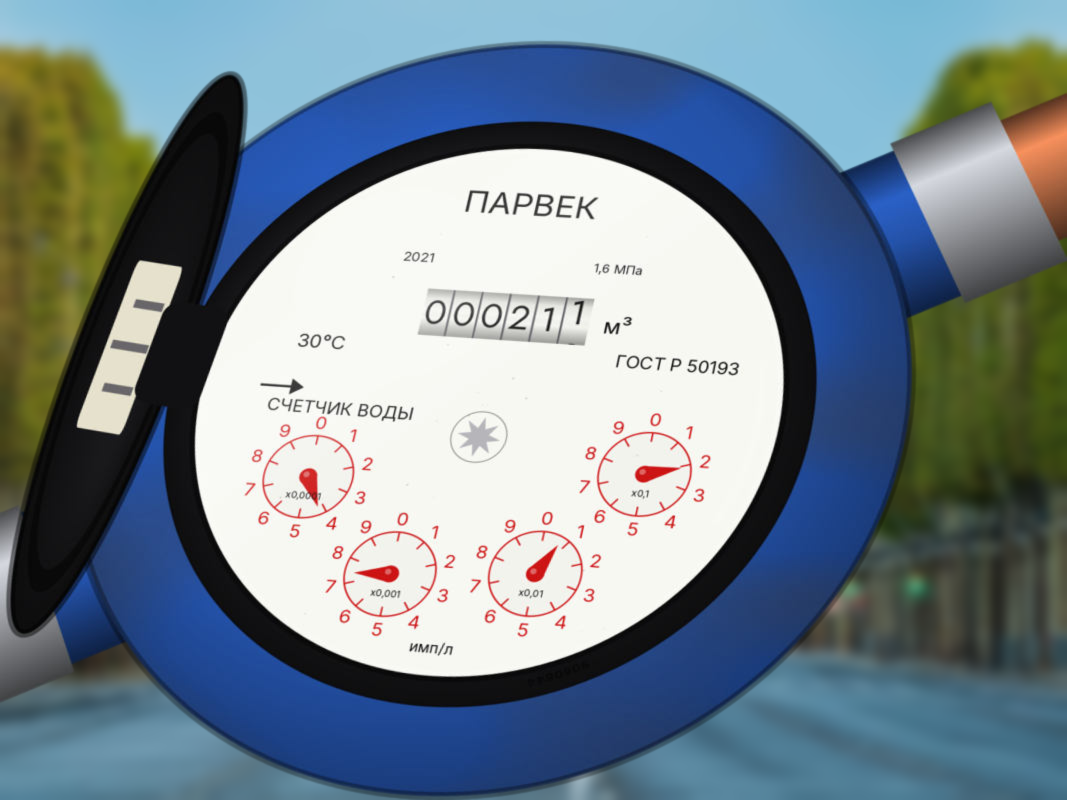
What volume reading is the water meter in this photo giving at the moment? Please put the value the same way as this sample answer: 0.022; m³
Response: 211.2074; m³
